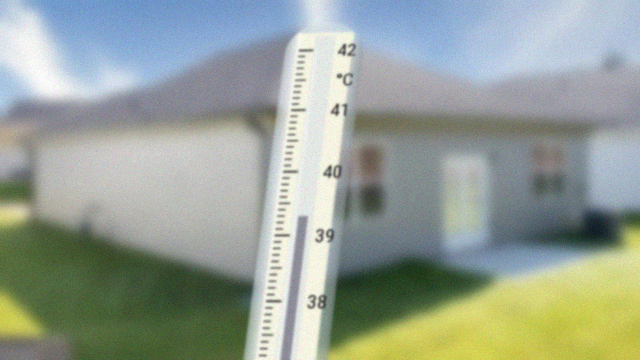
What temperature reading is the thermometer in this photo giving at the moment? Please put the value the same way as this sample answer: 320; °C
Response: 39.3; °C
